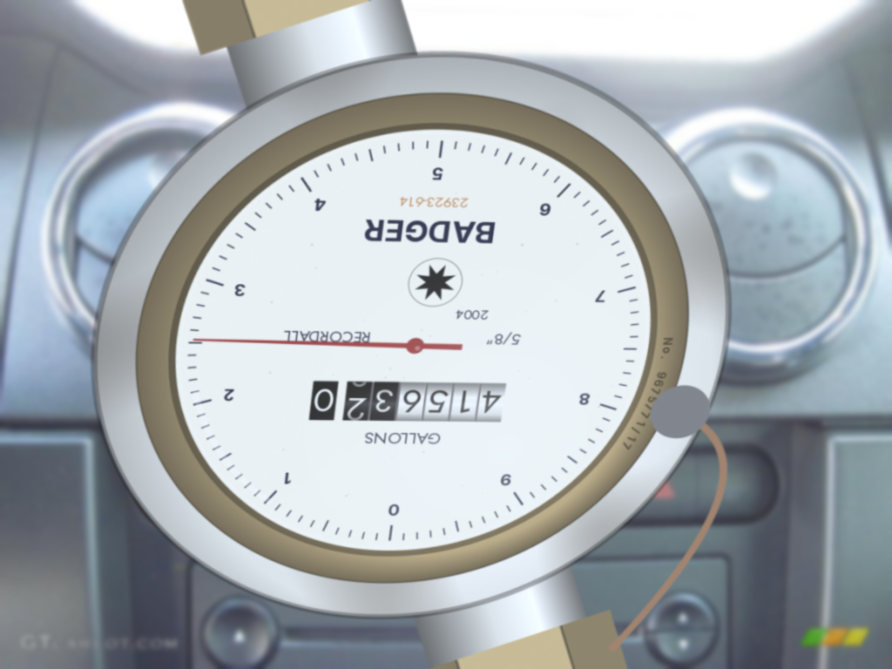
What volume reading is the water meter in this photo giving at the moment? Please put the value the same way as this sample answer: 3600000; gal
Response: 4156322.5; gal
